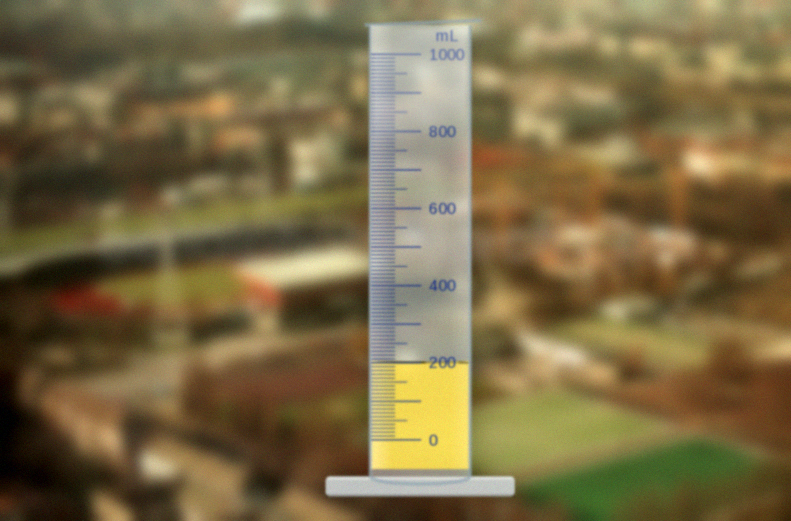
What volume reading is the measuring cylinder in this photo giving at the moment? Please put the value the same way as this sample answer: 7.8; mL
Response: 200; mL
